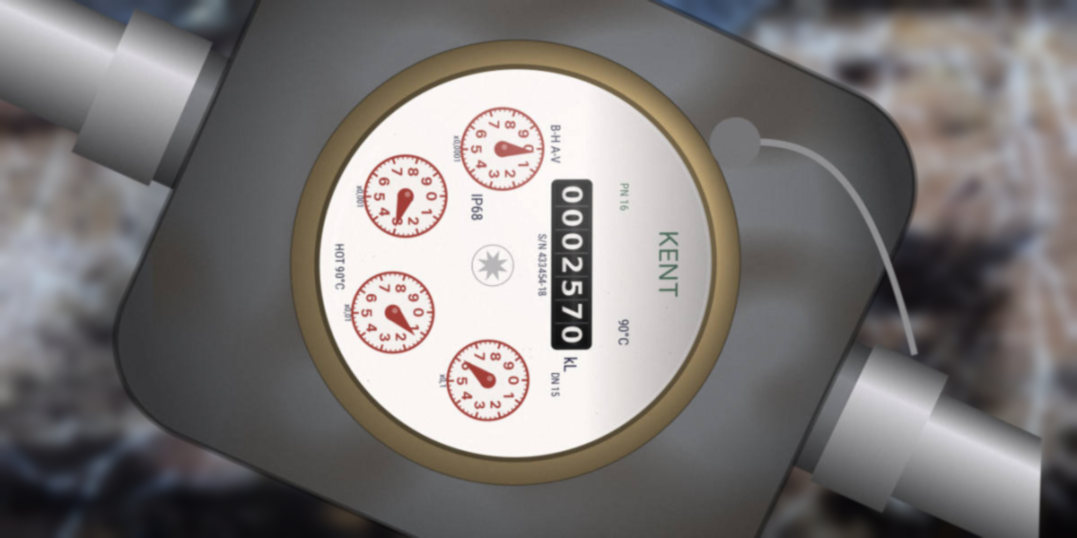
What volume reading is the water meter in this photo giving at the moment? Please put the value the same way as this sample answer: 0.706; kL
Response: 2570.6130; kL
